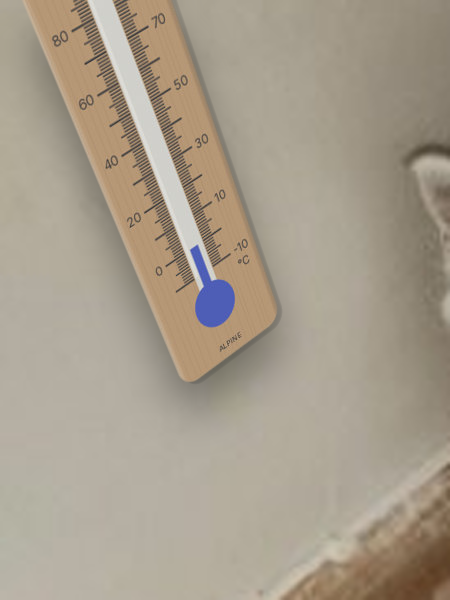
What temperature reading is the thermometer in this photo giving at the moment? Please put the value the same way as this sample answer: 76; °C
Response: 0; °C
